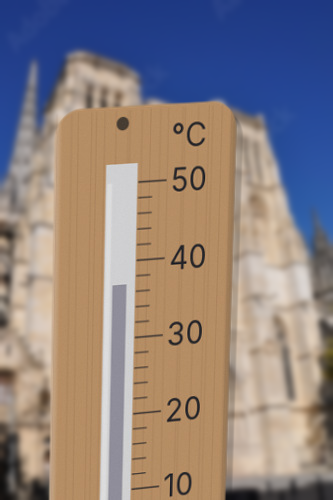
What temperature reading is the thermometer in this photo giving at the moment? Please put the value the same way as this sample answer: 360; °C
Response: 37; °C
